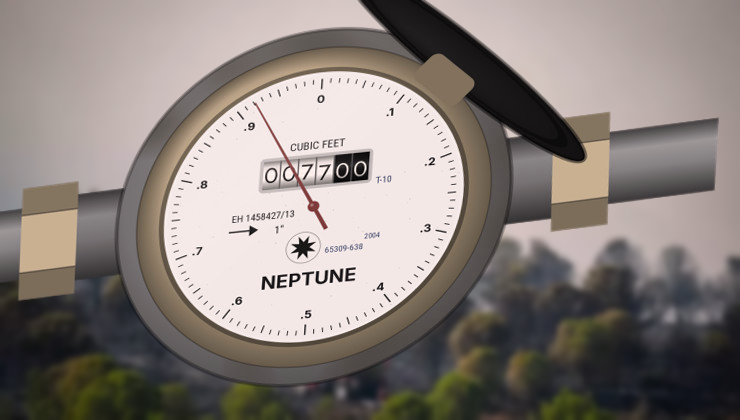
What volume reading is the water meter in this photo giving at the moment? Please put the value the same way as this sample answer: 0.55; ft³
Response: 7699.92; ft³
